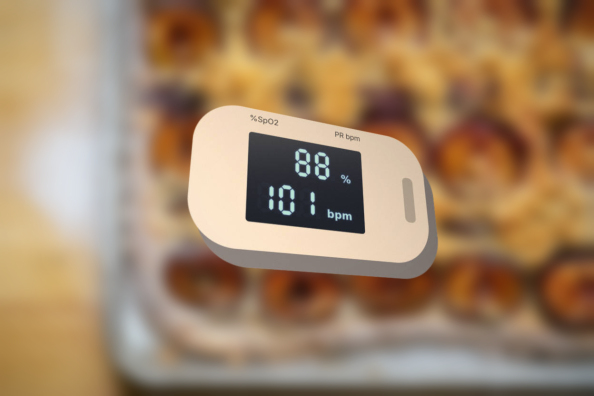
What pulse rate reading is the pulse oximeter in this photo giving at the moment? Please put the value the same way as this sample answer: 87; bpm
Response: 101; bpm
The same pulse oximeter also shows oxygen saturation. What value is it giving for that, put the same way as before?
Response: 88; %
